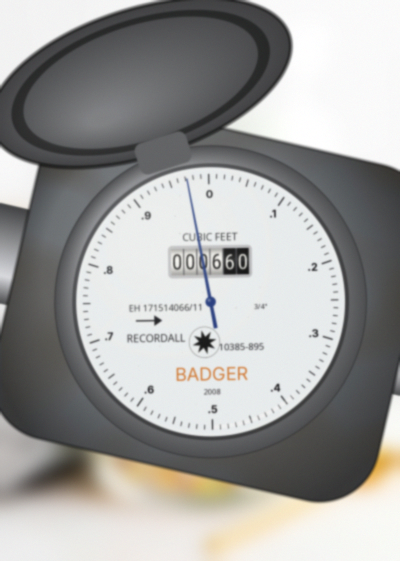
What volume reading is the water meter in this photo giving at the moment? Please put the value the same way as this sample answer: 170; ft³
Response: 659.97; ft³
